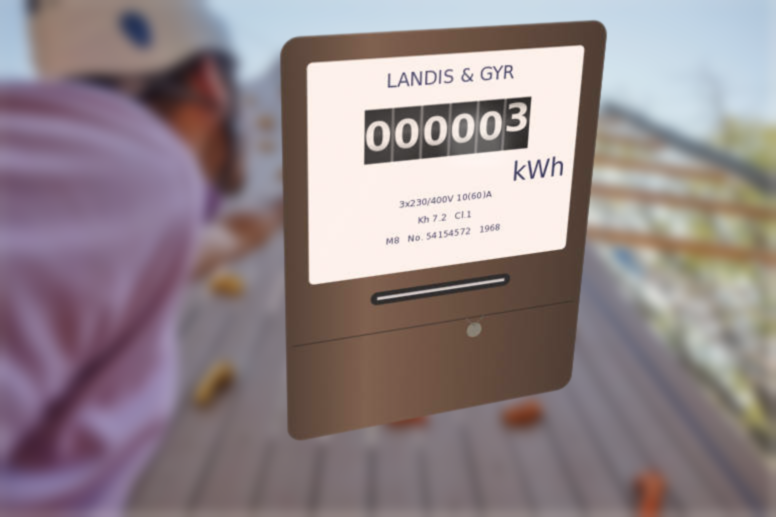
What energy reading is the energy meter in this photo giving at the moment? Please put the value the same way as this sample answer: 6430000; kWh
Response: 3; kWh
